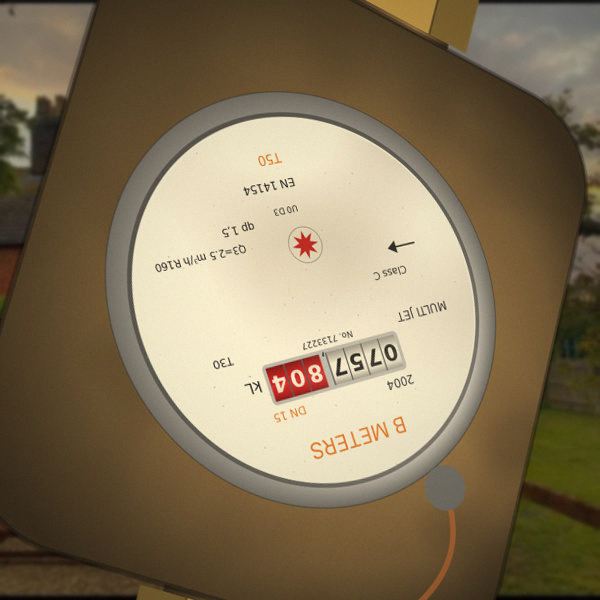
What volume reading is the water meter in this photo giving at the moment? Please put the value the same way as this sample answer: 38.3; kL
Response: 757.804; kL
